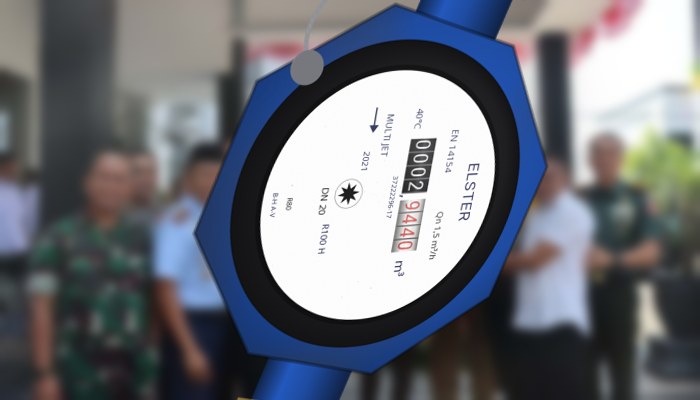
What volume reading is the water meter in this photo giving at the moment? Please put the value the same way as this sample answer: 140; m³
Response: 2.9440; m³
